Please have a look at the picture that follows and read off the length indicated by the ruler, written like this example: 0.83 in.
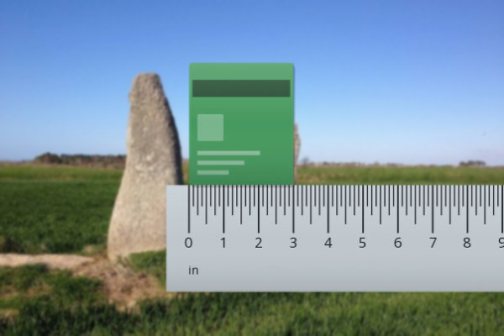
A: 3 in
